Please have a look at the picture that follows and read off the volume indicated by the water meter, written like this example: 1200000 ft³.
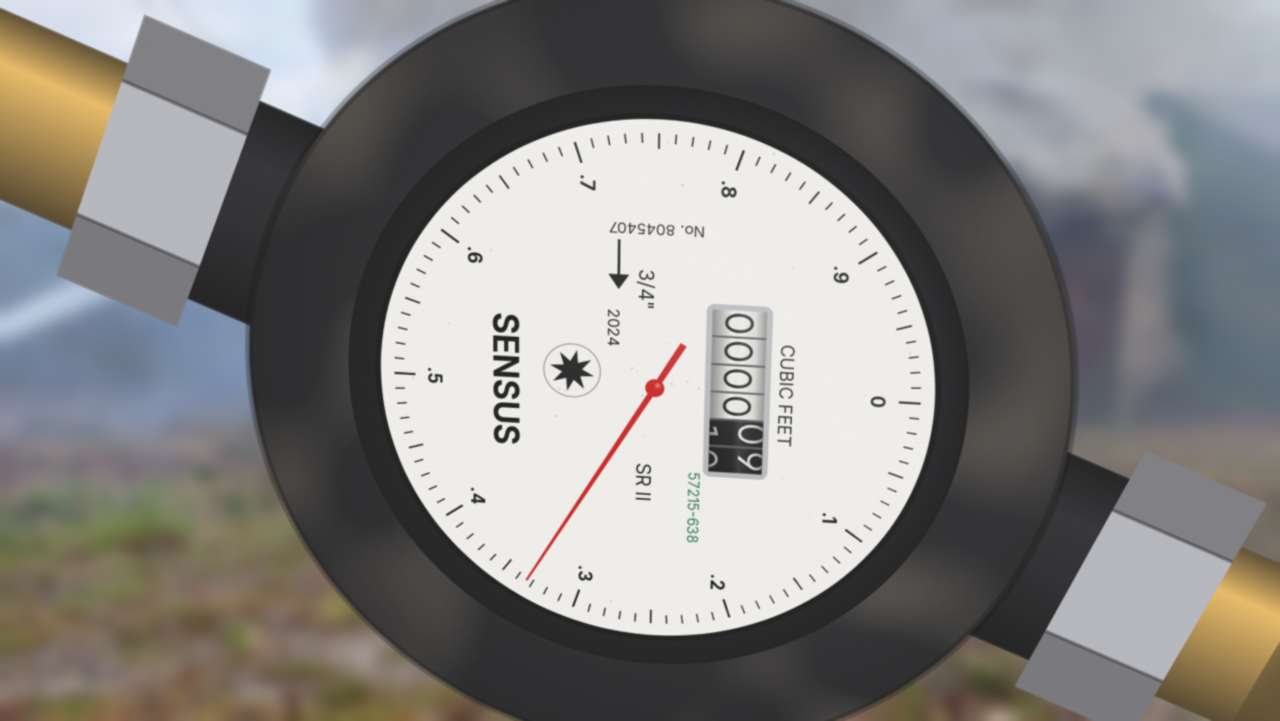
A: 9.33 ft³
